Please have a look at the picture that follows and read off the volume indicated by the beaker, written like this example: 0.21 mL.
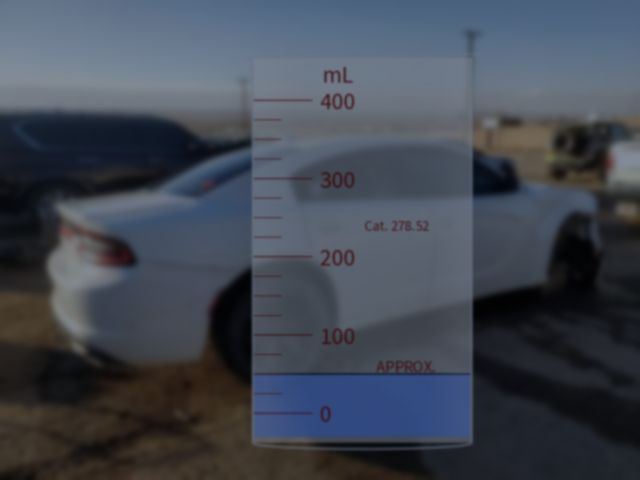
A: 50 mL
